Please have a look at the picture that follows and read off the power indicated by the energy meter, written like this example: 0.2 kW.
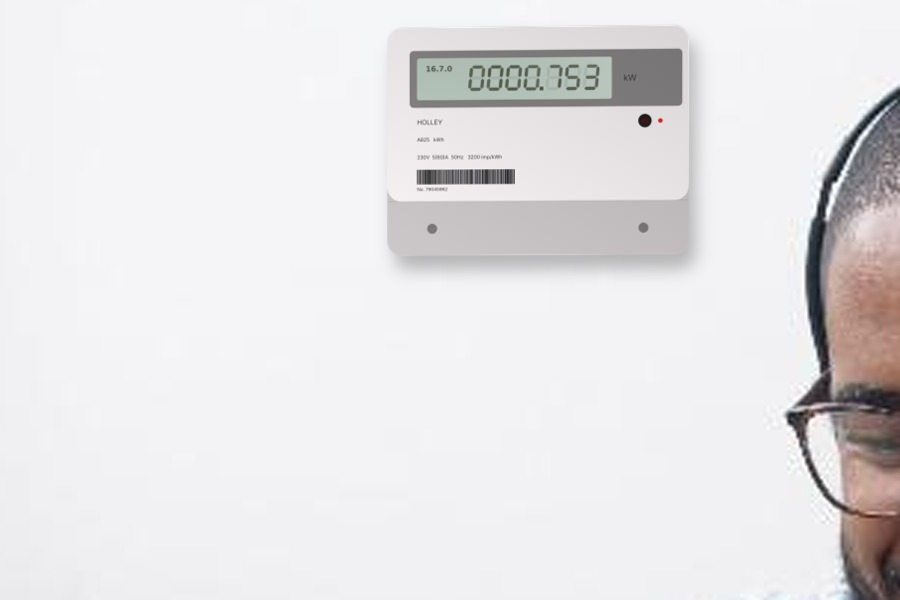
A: 0.753 kW
